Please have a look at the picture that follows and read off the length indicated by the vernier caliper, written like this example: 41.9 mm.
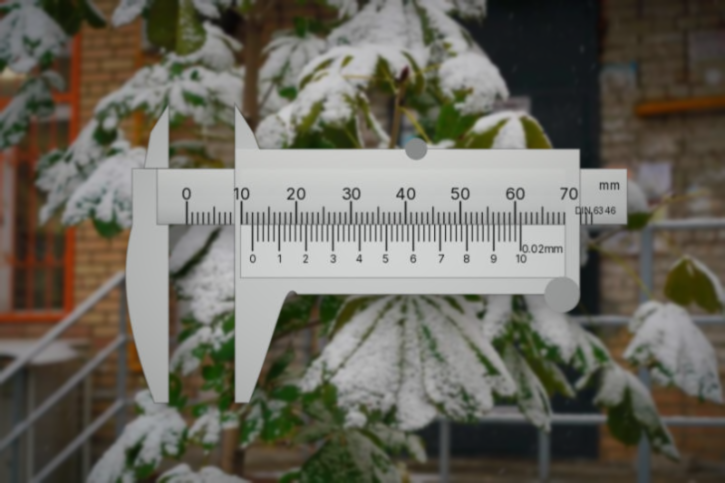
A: 12.0 mm
